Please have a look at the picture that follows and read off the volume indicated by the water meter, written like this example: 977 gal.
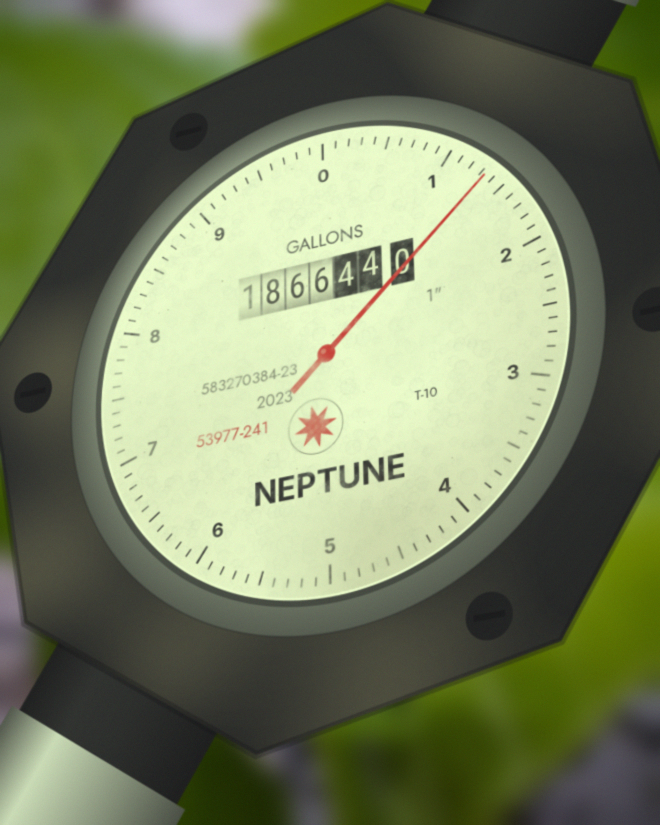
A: 1866441.3 gal
